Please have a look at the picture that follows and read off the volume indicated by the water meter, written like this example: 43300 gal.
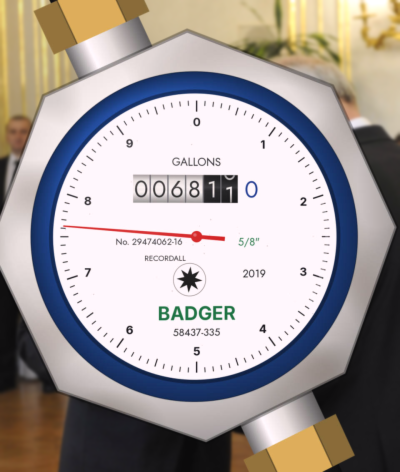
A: 68107.6 gal
